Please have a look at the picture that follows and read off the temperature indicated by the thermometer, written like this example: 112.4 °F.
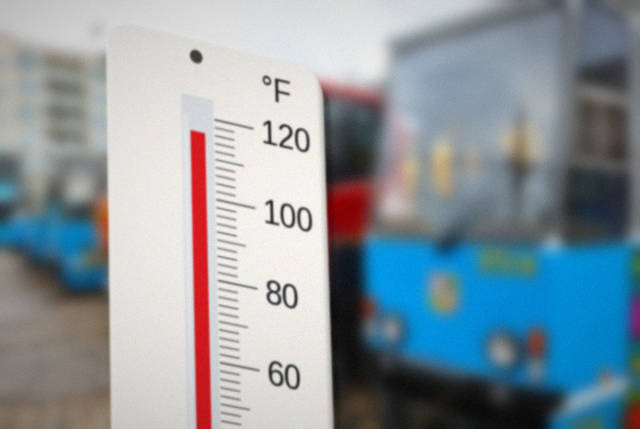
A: 116 °F
